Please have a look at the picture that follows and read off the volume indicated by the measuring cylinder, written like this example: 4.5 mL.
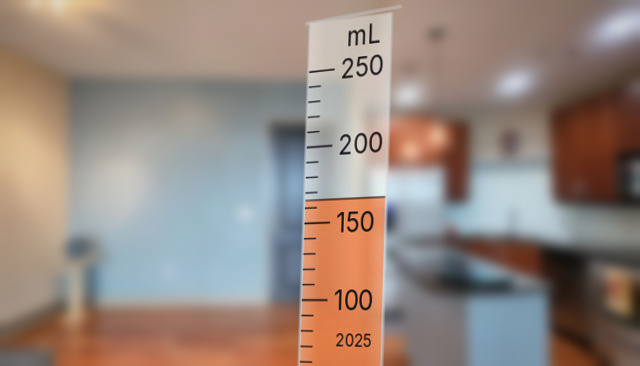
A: 165 mL
